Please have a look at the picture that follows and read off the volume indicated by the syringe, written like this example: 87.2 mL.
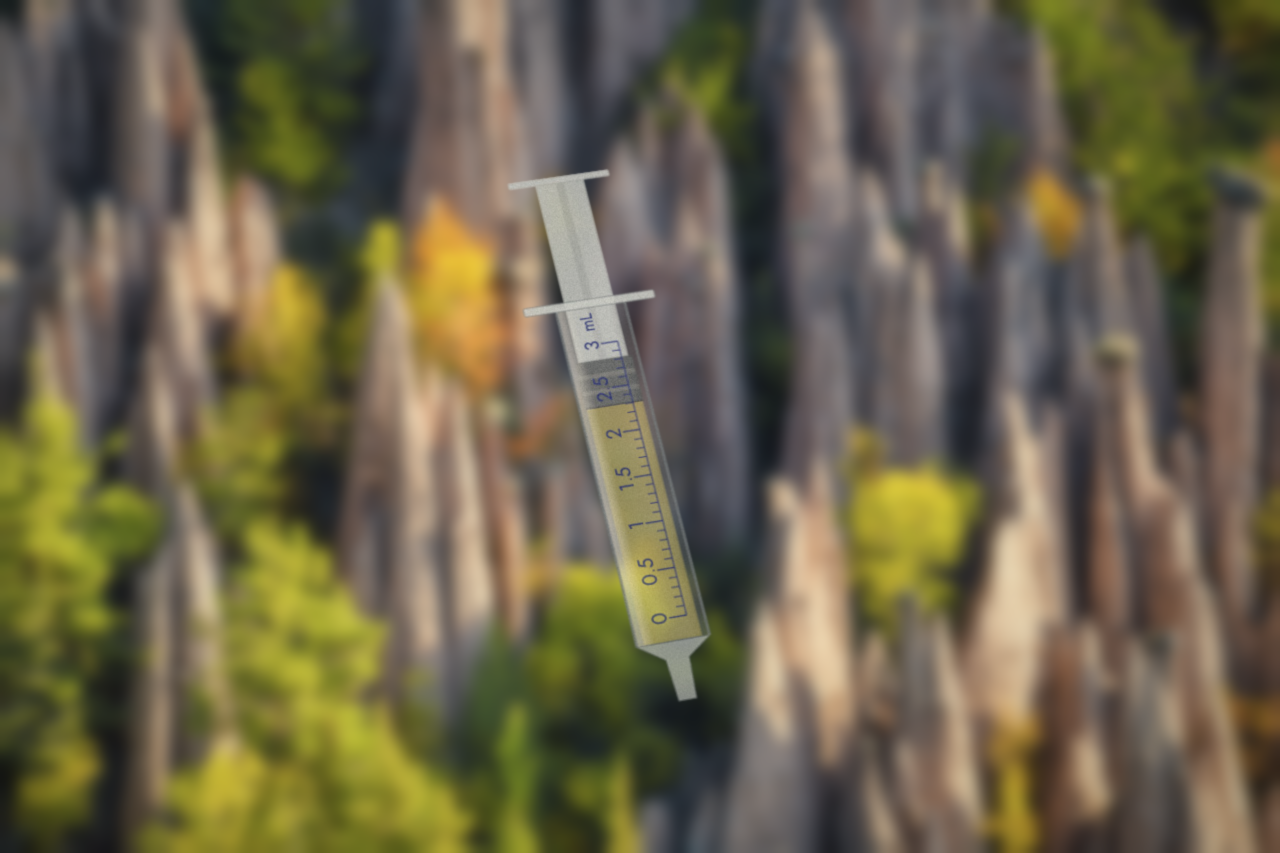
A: 2.3 mL
